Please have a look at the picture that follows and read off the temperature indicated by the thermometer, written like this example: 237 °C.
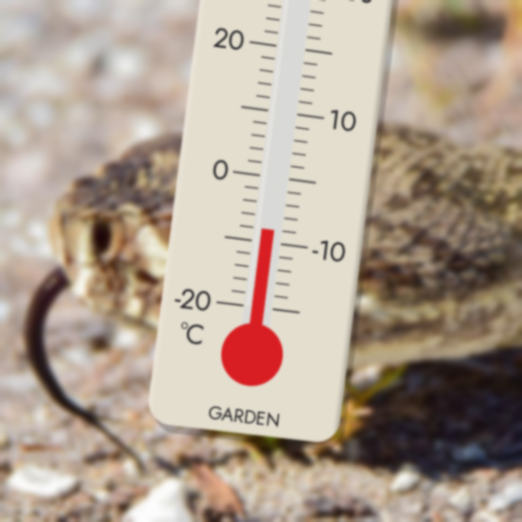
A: -8 °C
